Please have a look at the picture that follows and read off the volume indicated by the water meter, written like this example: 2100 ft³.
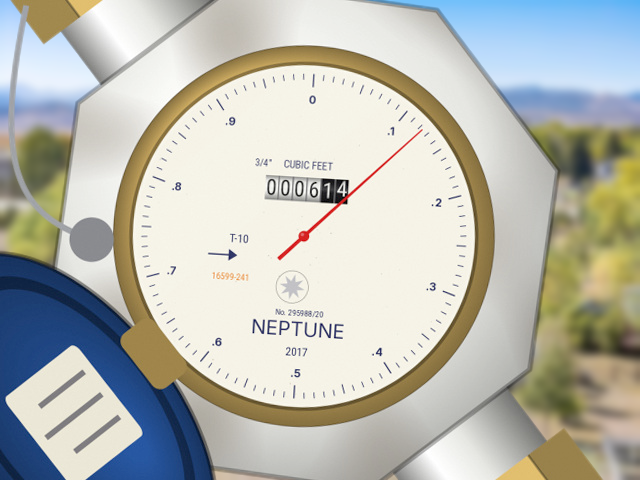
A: 614.12 ft³
